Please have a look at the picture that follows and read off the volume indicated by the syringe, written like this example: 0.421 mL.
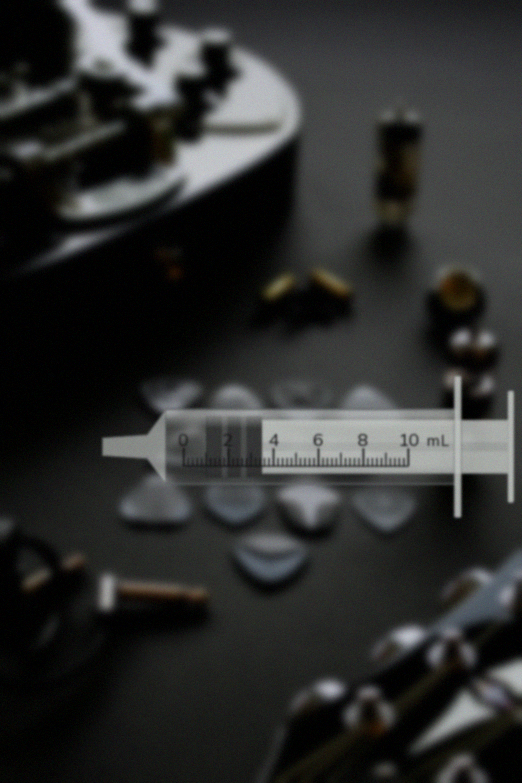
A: 1 mL
